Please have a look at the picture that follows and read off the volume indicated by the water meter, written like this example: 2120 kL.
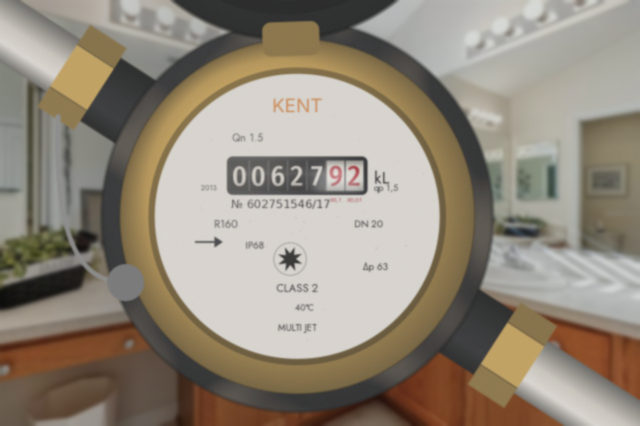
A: 627.92 kL
